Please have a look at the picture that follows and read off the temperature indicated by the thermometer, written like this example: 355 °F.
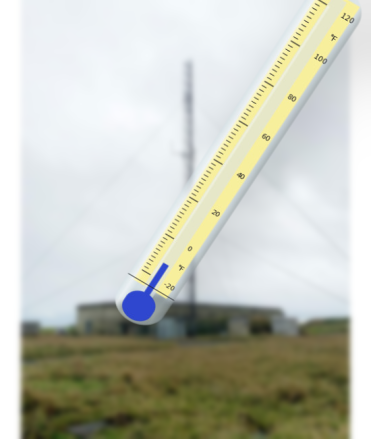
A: -12 °F
